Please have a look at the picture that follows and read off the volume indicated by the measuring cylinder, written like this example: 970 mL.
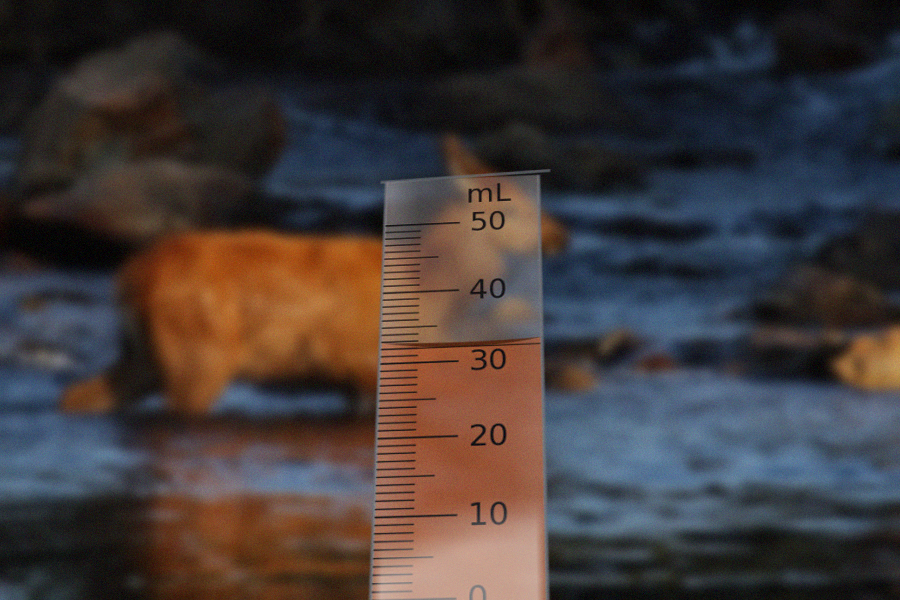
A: 32 mL
